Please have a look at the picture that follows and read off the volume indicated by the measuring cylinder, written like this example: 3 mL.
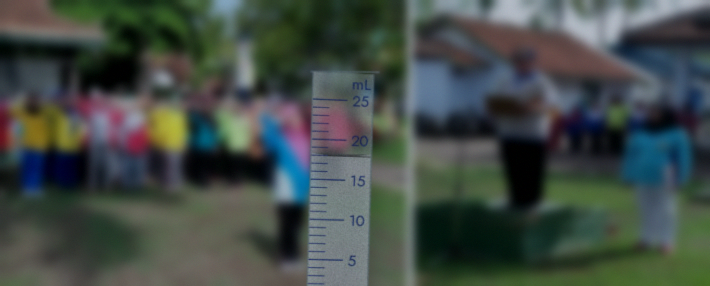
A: 18 mL
